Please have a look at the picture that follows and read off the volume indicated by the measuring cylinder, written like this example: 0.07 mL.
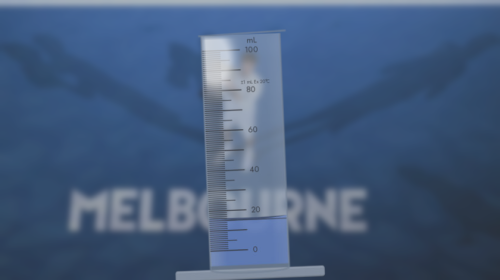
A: 15 mL
